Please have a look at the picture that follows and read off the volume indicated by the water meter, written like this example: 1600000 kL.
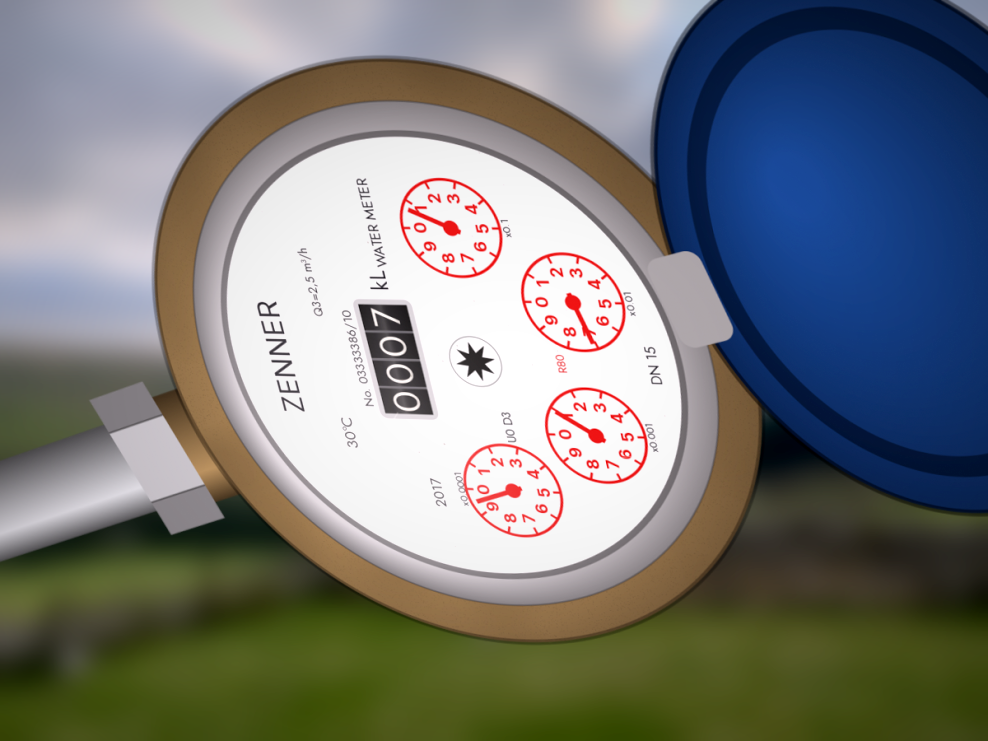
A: 7.0709 kL
